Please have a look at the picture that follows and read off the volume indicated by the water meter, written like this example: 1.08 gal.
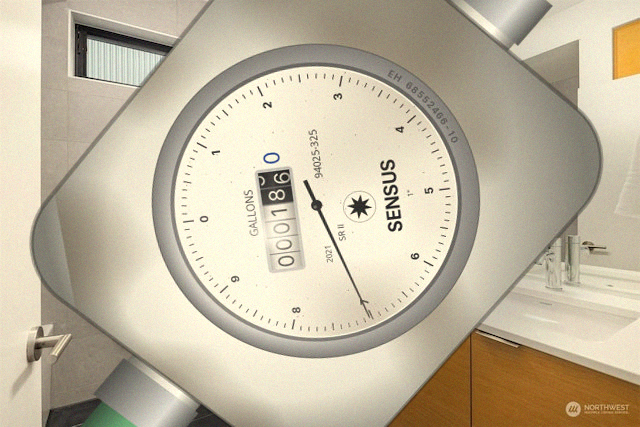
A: 1857.0 gal
